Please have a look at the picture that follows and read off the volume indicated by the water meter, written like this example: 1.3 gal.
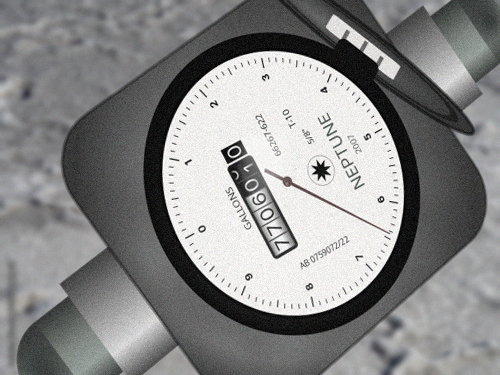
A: 7706006.4 gal
